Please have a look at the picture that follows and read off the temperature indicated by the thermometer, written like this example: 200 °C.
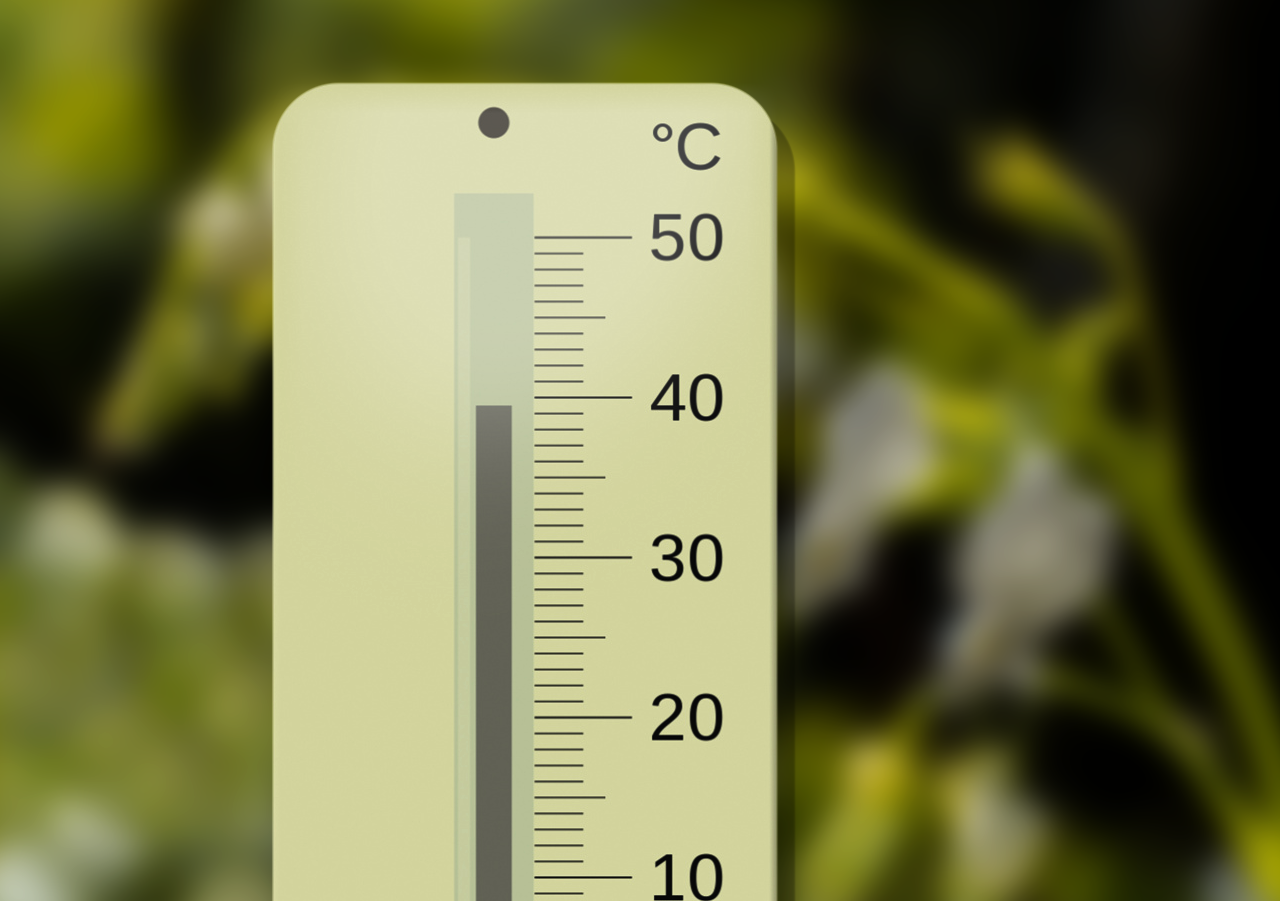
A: 39.5 °C
